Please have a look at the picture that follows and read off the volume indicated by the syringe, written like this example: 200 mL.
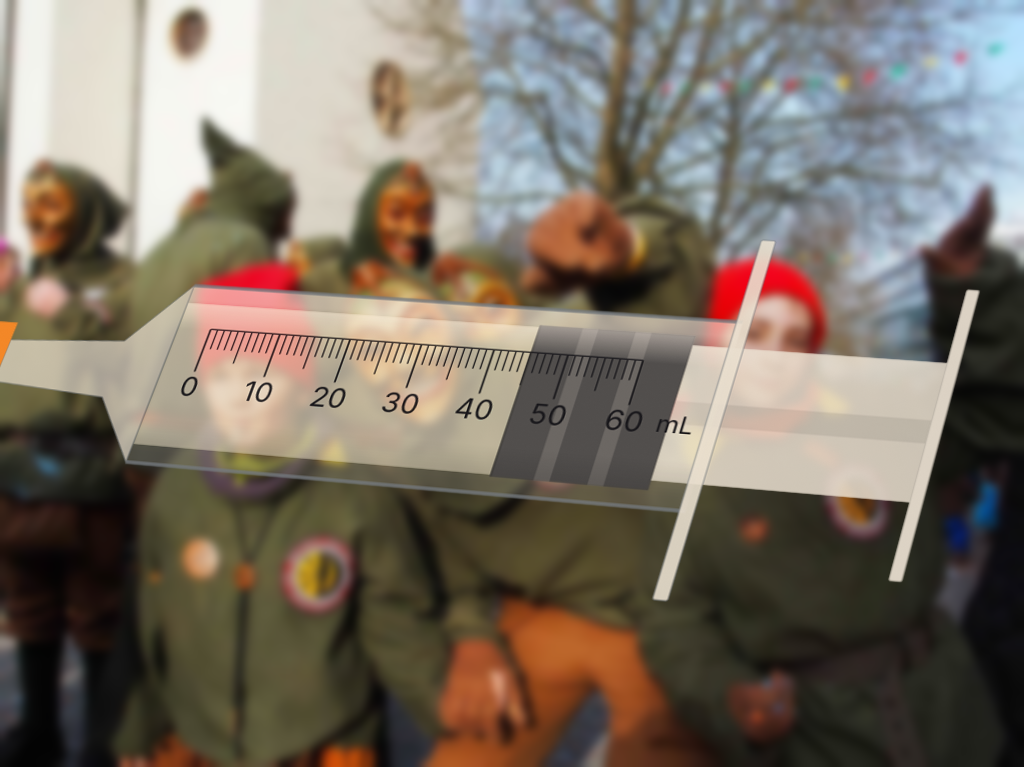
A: 45 mL
